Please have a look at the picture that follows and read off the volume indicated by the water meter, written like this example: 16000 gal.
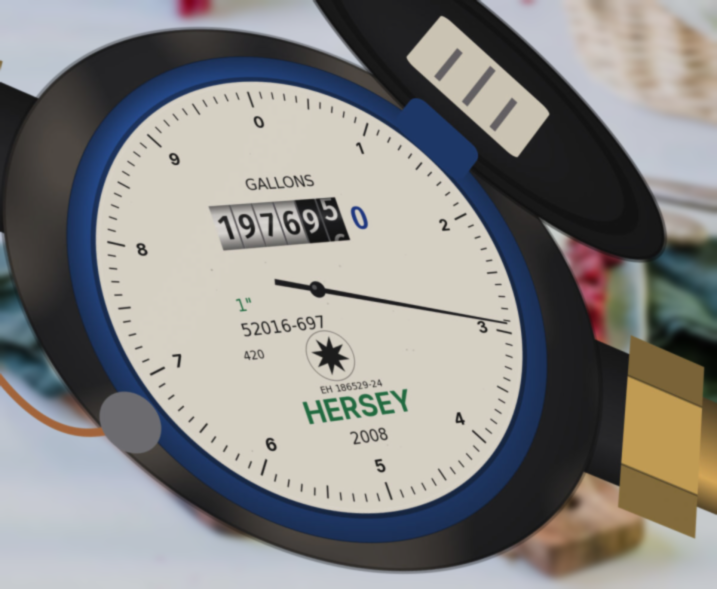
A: 1976952.9 gal
